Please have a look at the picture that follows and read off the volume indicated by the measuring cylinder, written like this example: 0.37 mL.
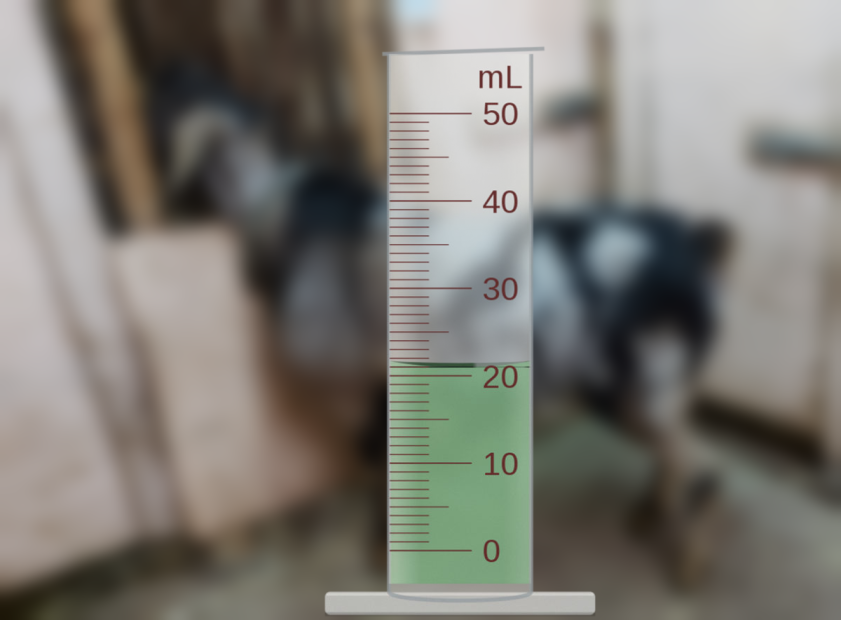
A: 21 mL
